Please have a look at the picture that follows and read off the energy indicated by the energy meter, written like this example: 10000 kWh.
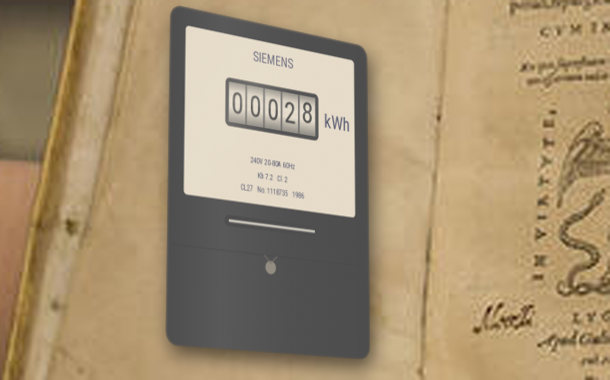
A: 28 kWh
